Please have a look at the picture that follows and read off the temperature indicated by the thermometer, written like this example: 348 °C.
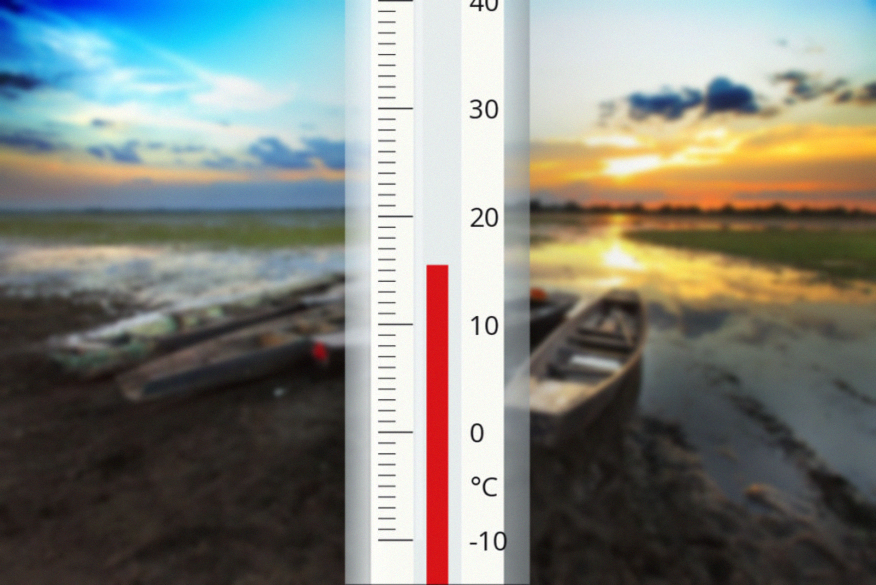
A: 15.5 °C
